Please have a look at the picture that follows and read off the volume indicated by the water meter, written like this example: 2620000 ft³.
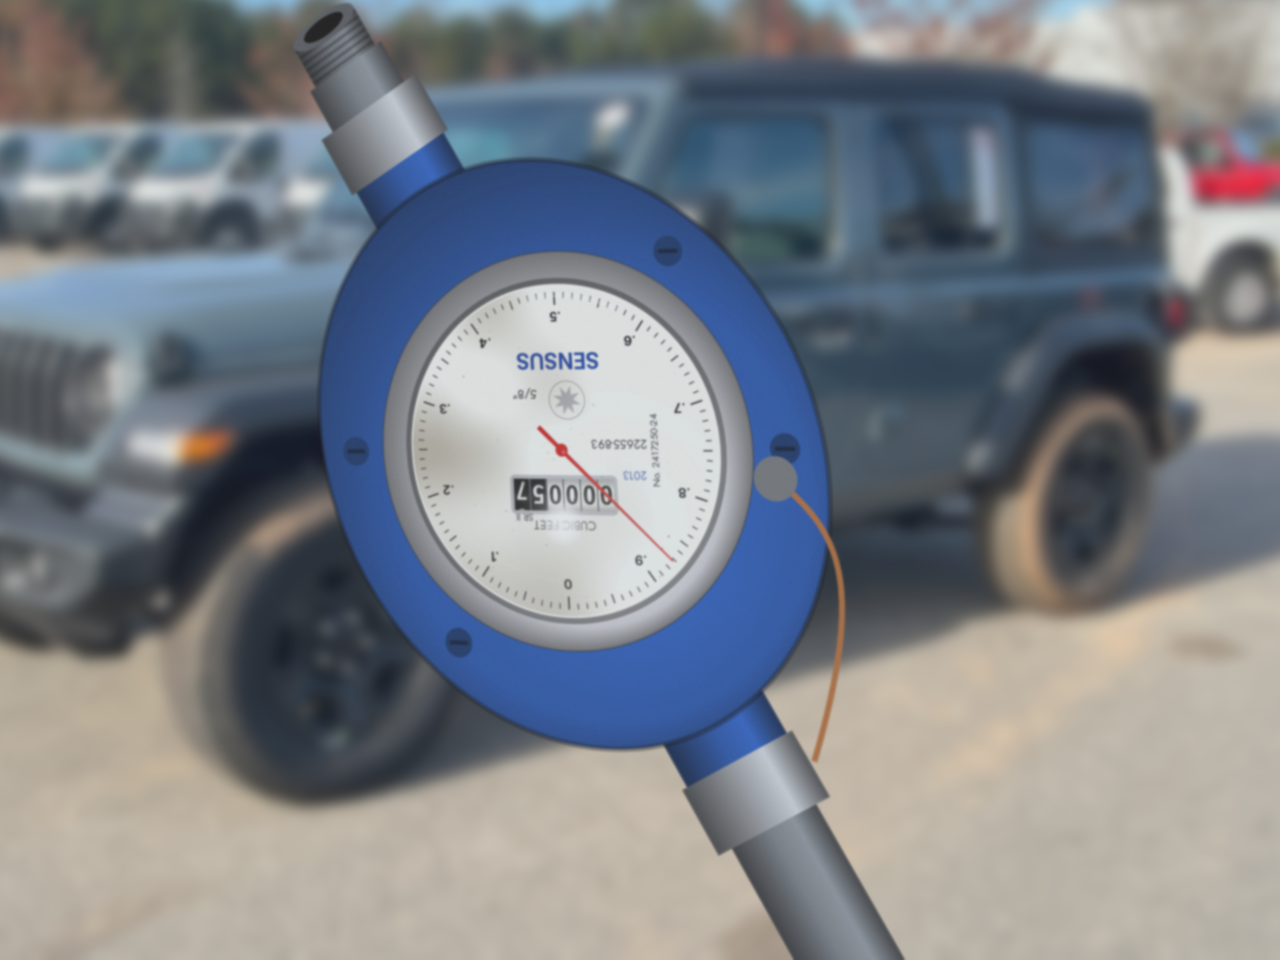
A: 56.87 ft³
